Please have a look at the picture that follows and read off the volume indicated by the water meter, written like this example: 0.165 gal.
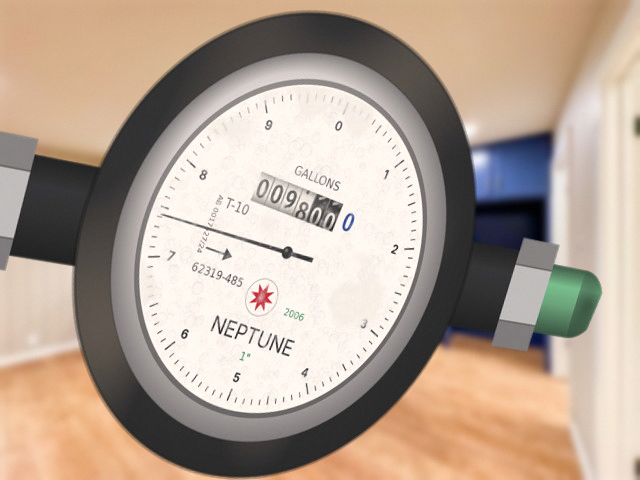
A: 97997.4 gal
